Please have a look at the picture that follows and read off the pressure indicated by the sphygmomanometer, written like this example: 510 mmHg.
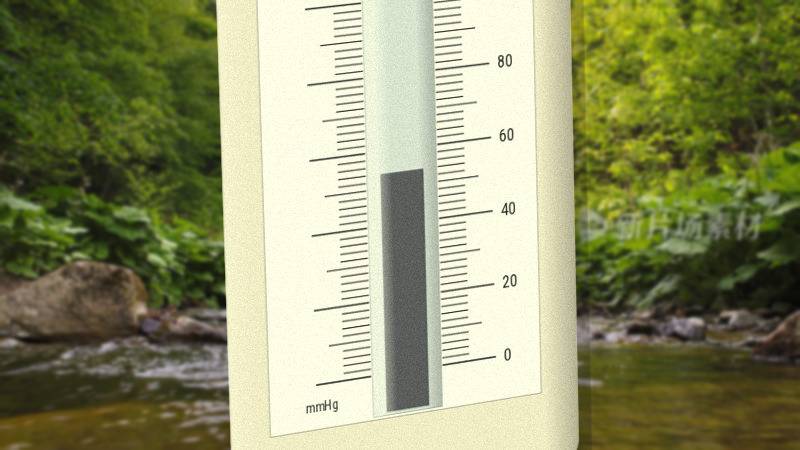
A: 54 mmHg
